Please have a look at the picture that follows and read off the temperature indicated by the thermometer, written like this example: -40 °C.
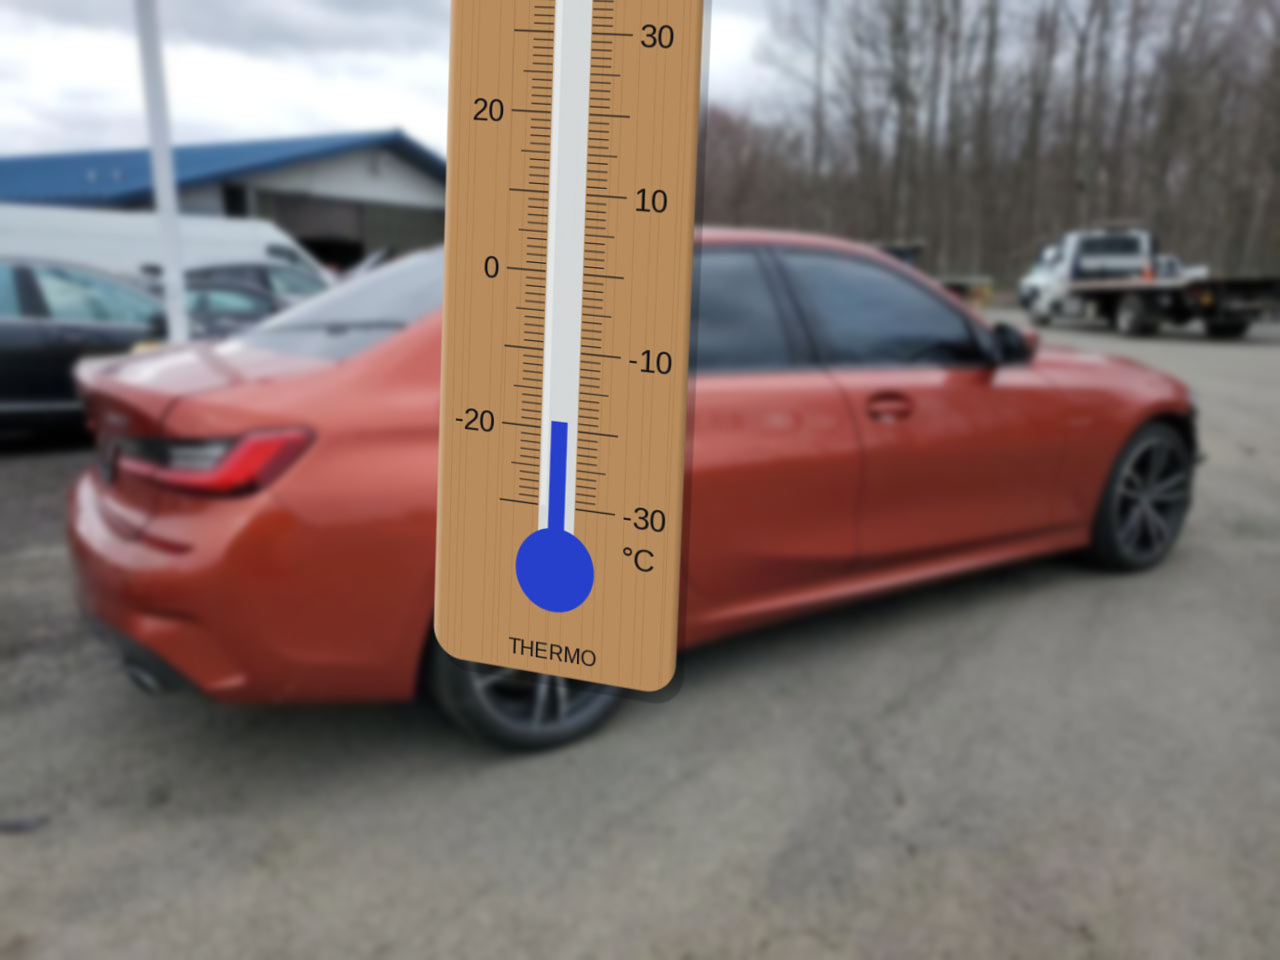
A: -19 °C
